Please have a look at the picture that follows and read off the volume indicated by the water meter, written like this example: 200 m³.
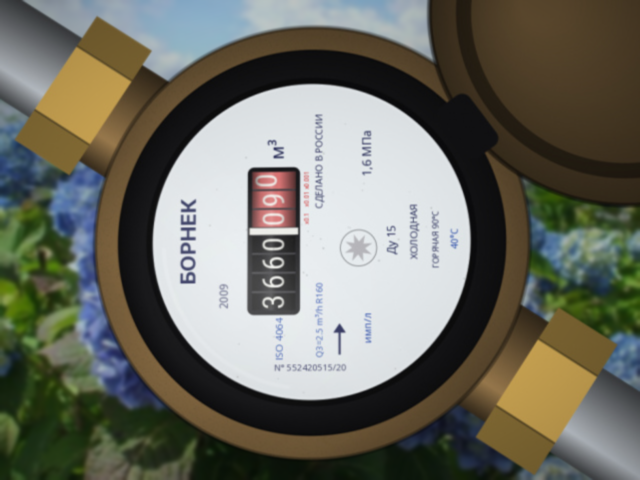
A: 3660.090 m³
